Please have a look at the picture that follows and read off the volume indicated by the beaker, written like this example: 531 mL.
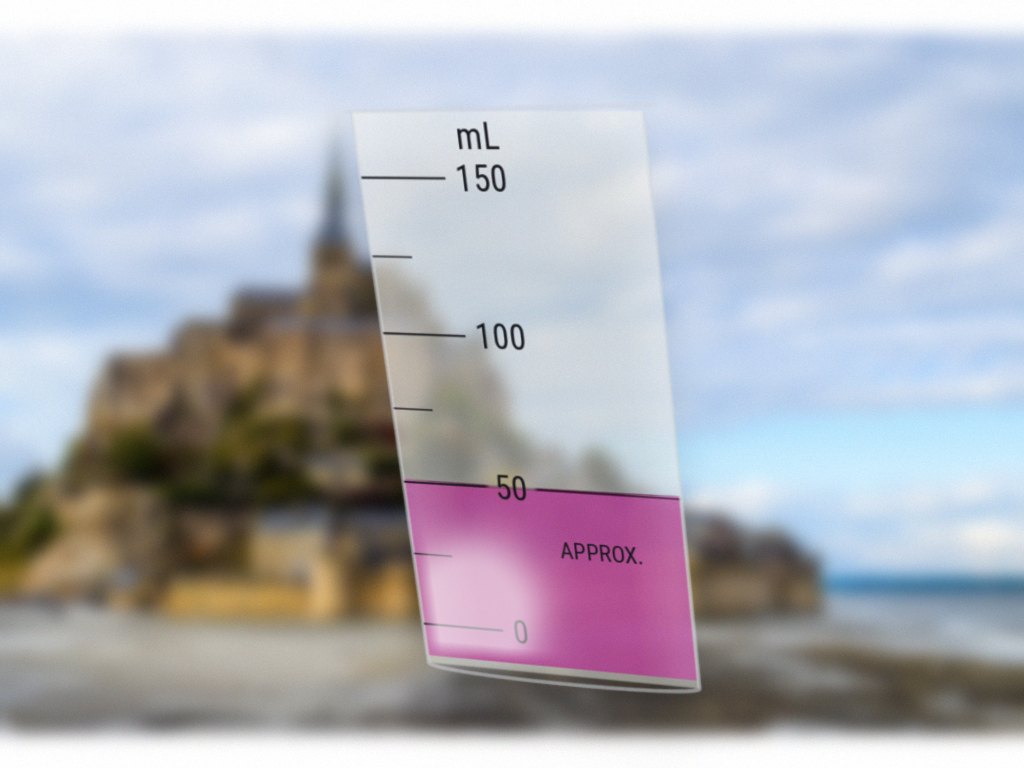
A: 50 mL
